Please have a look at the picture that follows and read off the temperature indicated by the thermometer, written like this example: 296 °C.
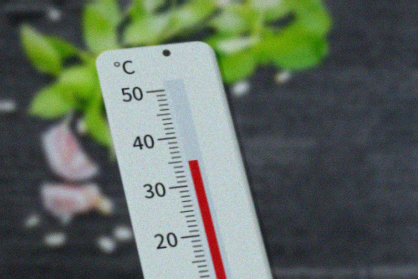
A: 35 °C
